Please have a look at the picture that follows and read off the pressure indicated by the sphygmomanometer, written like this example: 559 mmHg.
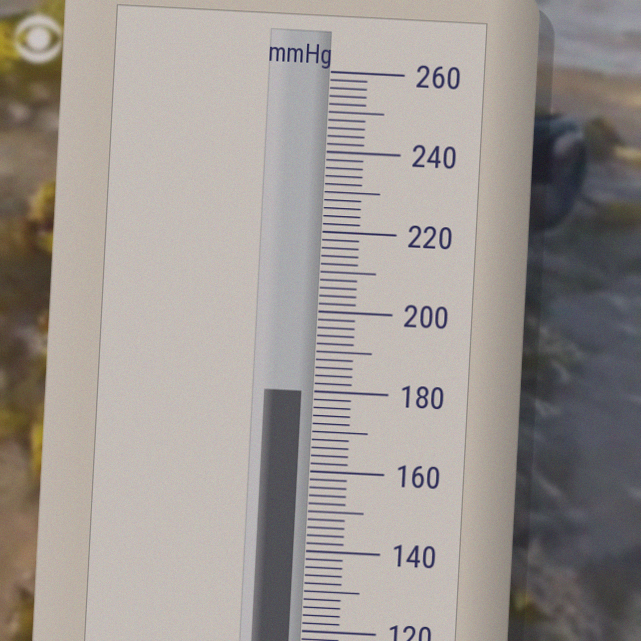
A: 180 mmHg
